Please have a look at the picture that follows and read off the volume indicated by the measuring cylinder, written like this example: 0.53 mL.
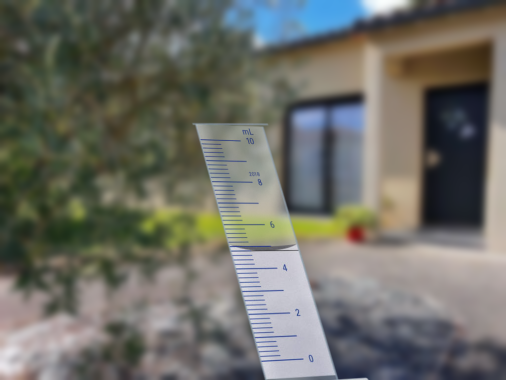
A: 4.8 mL
